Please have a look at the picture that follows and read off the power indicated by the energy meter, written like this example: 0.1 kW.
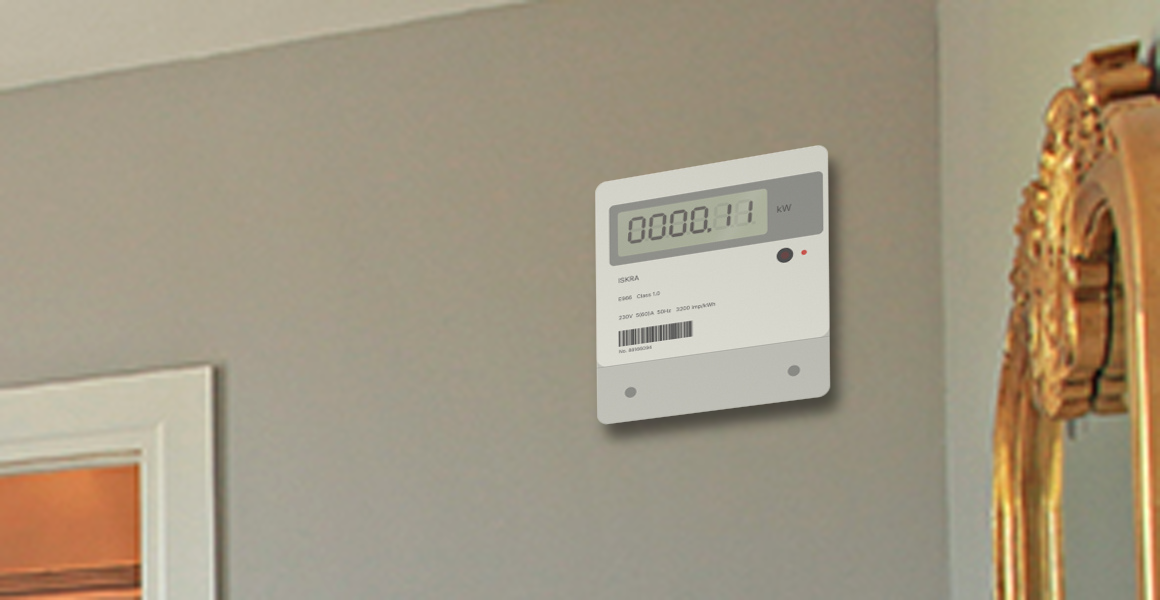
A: 0.11 kW
